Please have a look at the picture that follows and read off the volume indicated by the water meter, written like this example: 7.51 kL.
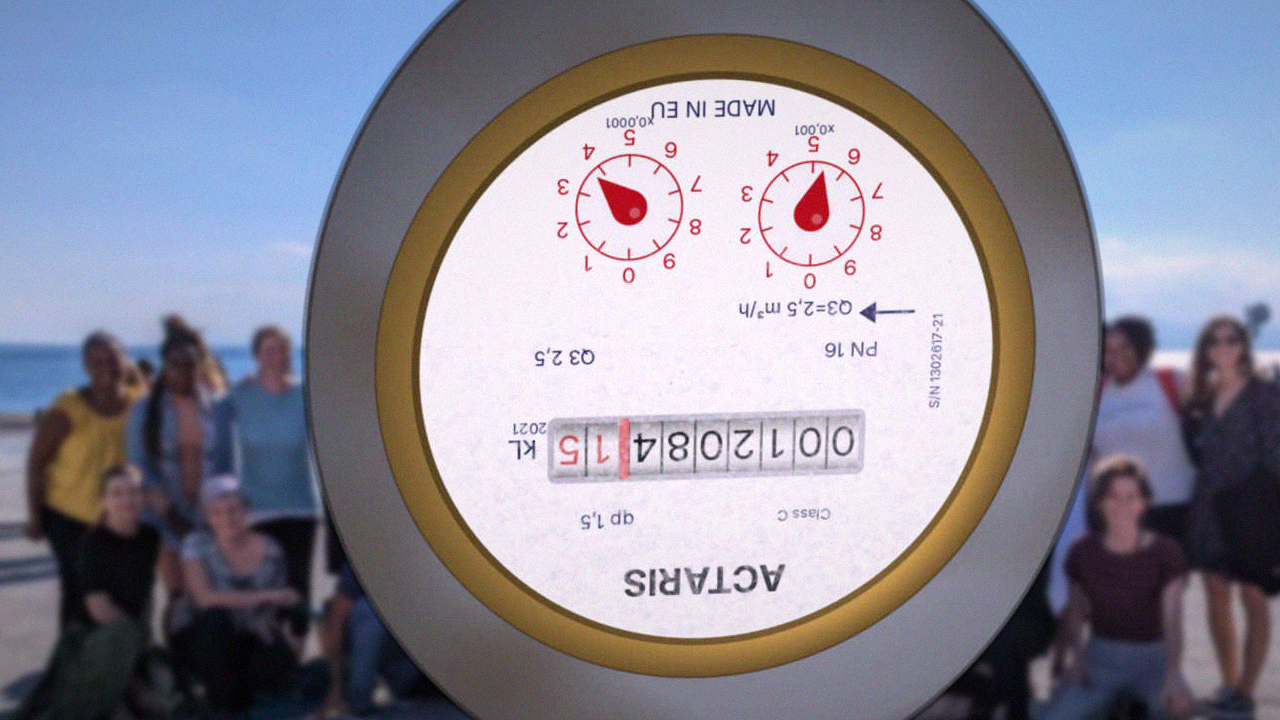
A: 12084.1553 kL
